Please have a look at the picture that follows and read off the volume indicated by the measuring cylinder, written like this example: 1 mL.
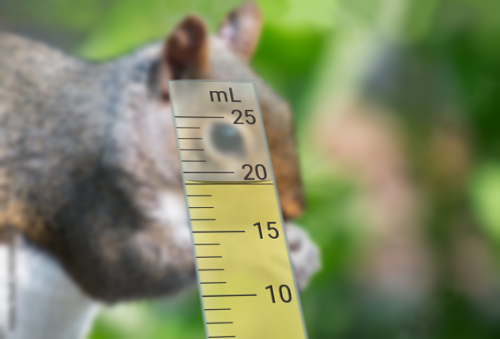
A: 19 mL
